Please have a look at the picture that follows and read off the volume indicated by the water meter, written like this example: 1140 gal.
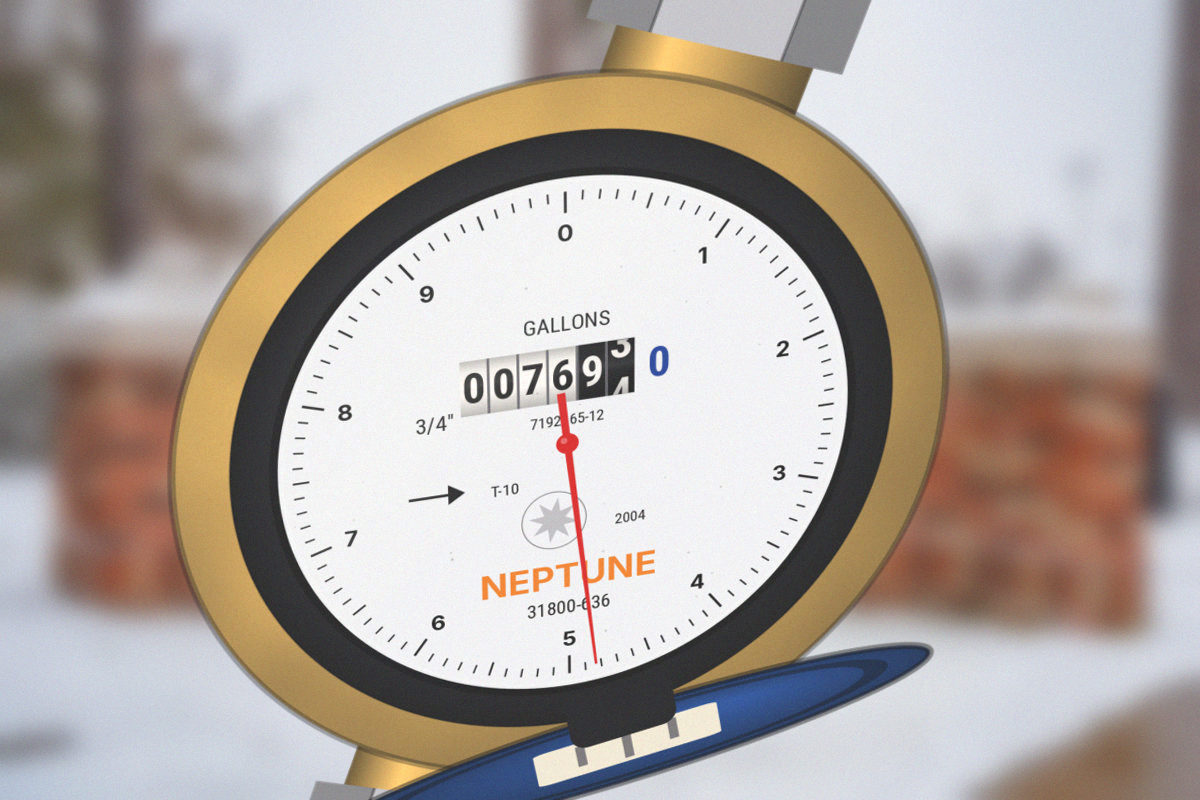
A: 76934.8 gal
